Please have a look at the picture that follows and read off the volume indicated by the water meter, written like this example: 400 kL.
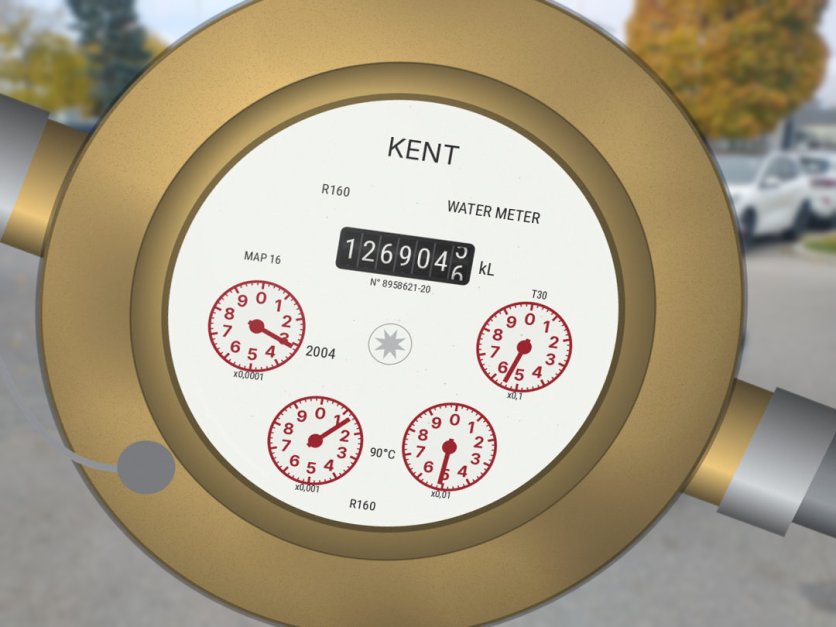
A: 1269045.5513 kL
